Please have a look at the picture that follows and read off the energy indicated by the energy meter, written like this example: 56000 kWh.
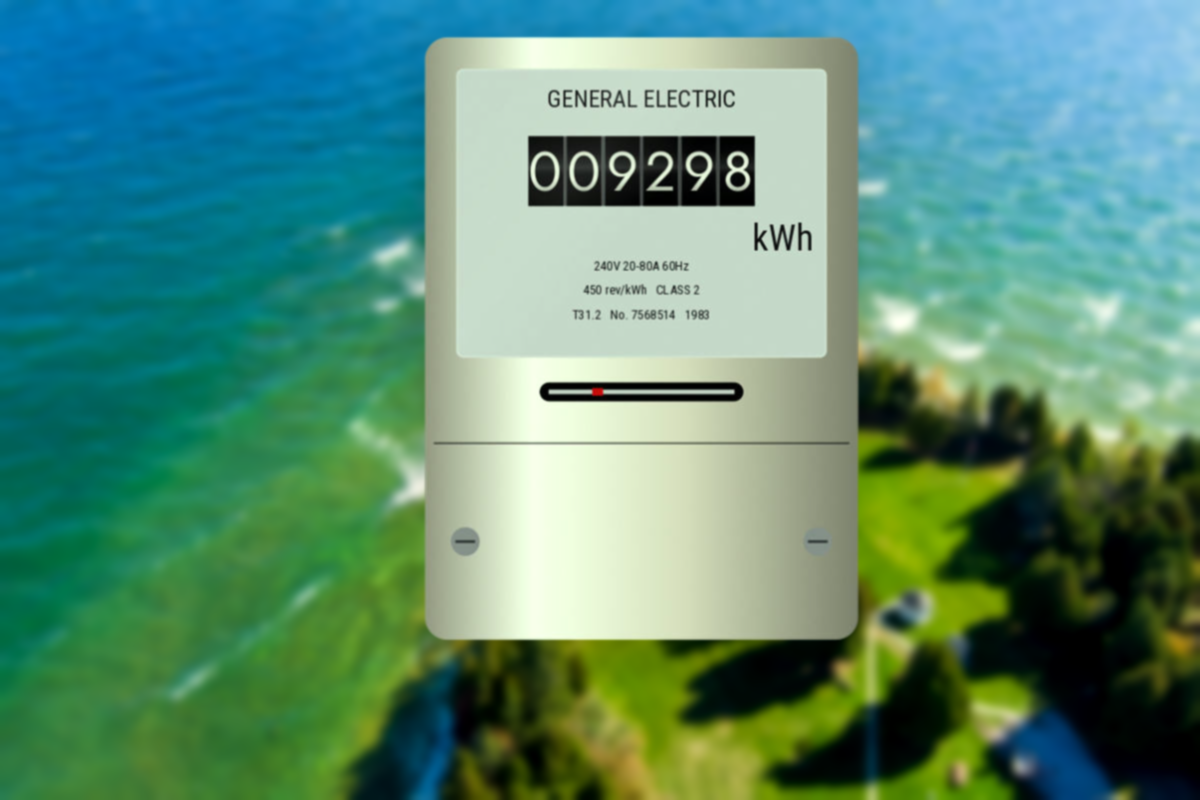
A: 9298 kWh
